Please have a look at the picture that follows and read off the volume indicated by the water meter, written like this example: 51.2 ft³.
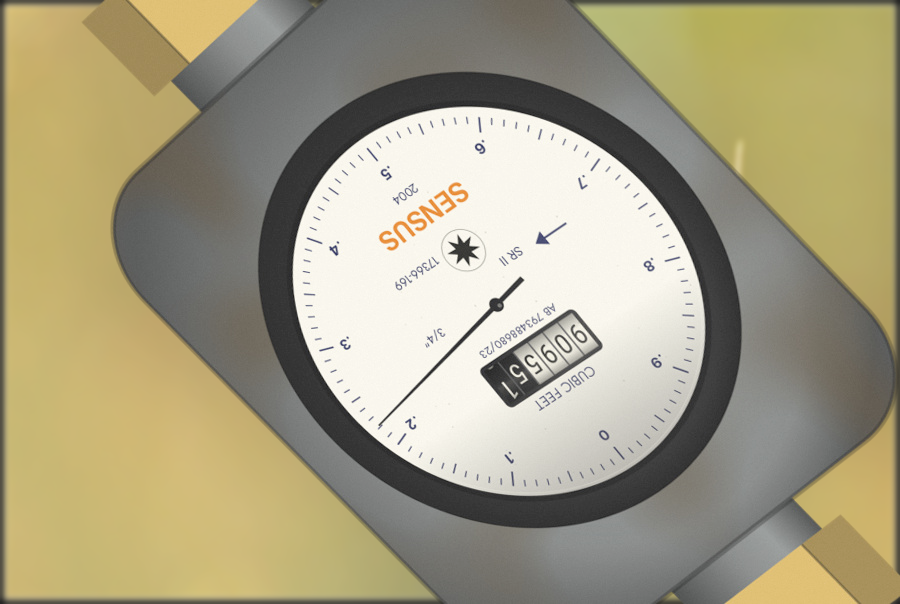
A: 909551.22 ft³
